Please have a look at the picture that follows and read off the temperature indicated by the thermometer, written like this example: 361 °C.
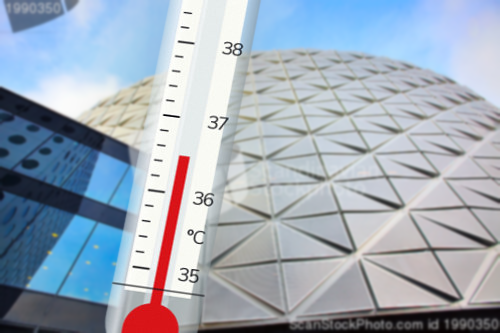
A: 36.5 °C
